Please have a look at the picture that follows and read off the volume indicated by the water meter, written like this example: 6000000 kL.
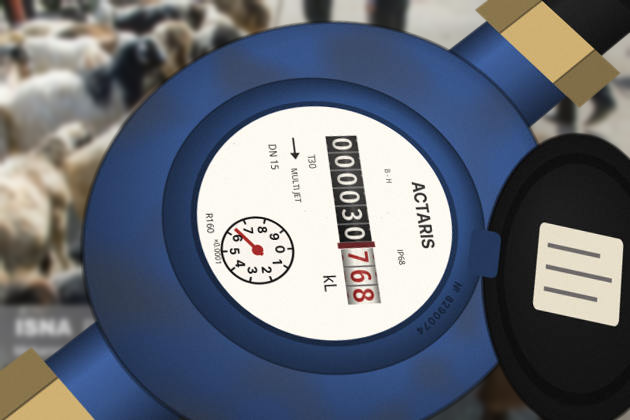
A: 30.7686 kL
